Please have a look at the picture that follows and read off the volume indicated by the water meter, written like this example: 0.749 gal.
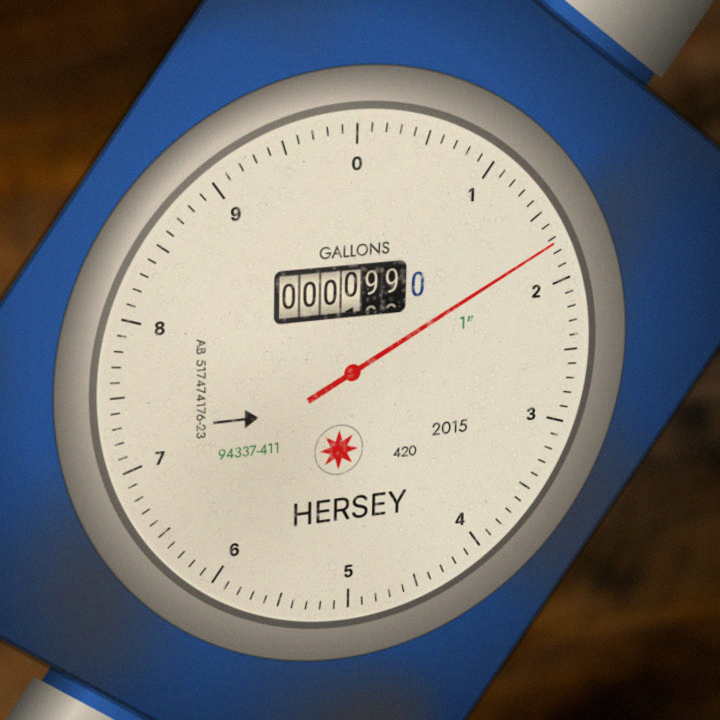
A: 991.7 gal
